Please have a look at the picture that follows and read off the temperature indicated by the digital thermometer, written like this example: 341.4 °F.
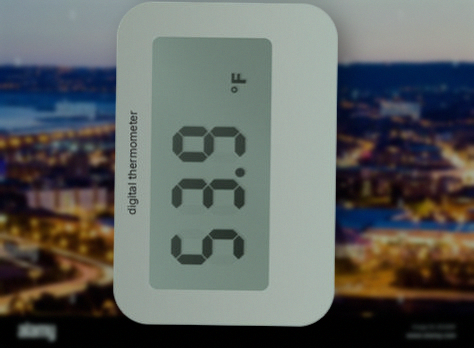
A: 53.9 °F
